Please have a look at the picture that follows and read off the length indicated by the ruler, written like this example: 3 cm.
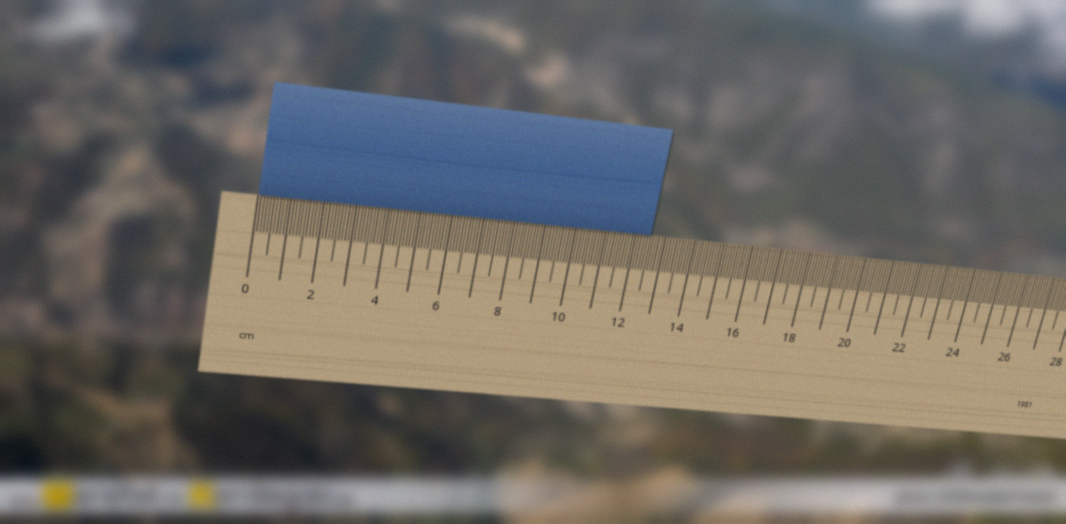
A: 12.5 cm
